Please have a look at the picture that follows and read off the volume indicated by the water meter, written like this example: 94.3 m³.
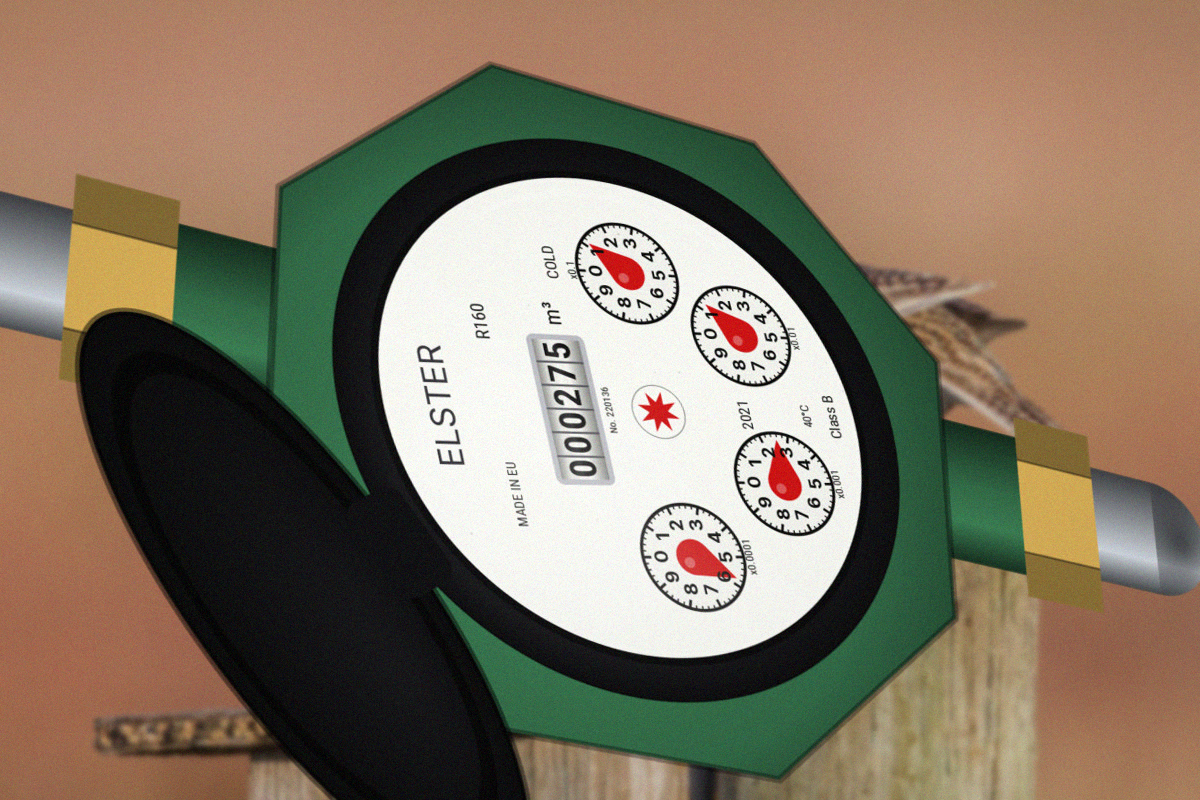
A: 275.1125 m³
